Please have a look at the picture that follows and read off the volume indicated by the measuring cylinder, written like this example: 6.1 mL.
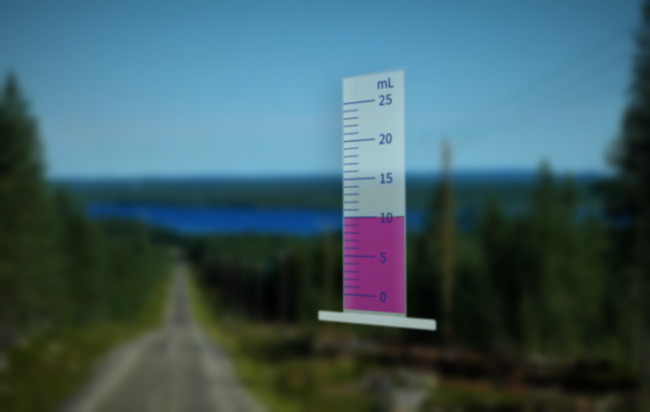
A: 10 mL
